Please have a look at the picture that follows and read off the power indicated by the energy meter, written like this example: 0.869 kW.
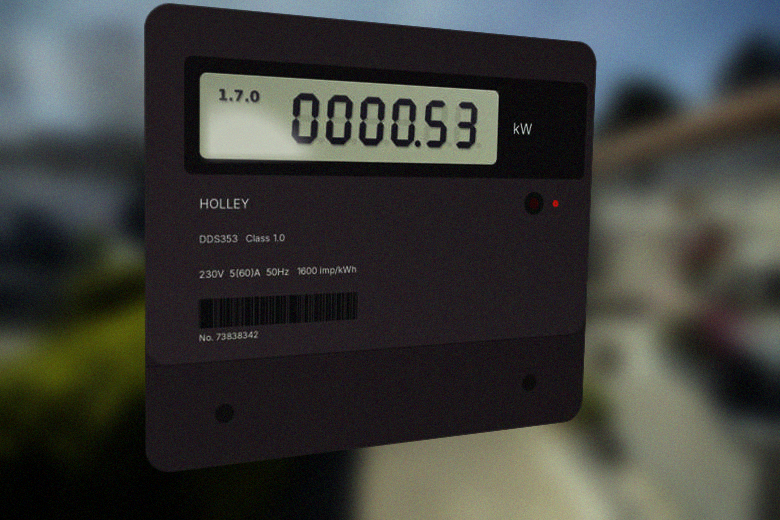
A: 0.53 kW
